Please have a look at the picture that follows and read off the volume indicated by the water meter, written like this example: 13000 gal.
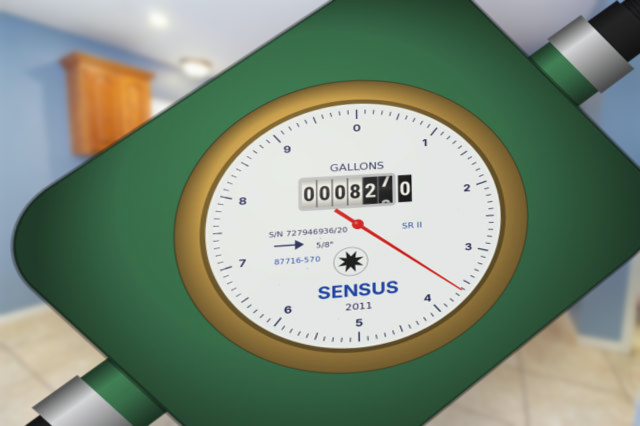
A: 8273.6 gal
